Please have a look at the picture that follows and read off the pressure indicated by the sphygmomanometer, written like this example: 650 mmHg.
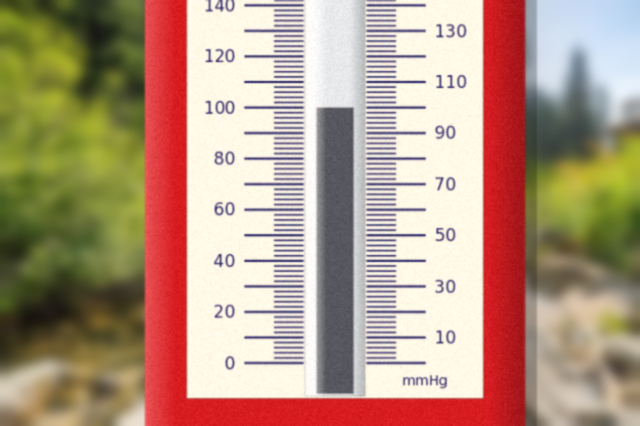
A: 100 mmHg
